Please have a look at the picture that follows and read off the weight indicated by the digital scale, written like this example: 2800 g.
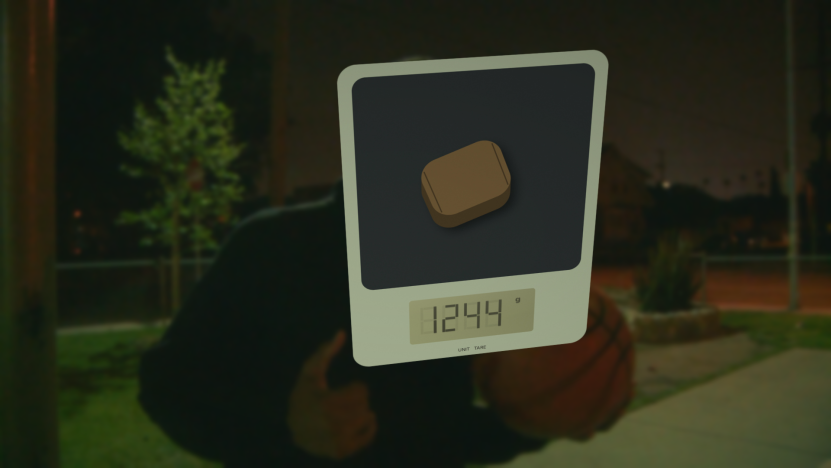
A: 1244 g
